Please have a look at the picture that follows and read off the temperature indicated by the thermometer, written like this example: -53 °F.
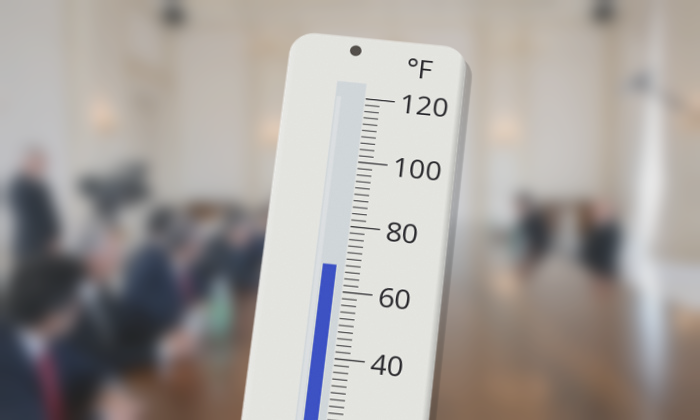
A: 68 °F
